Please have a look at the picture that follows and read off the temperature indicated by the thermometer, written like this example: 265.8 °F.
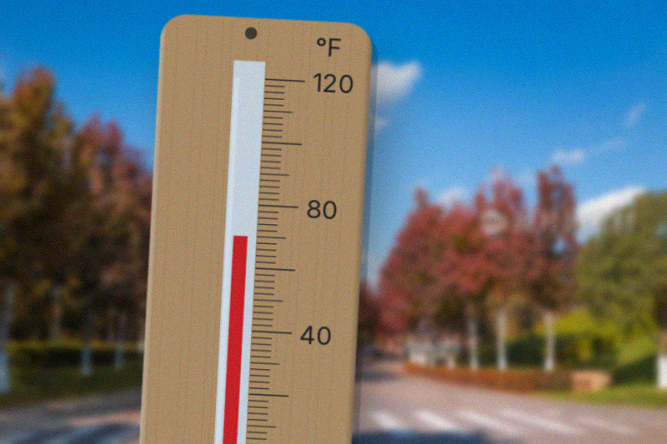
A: 70 °F
